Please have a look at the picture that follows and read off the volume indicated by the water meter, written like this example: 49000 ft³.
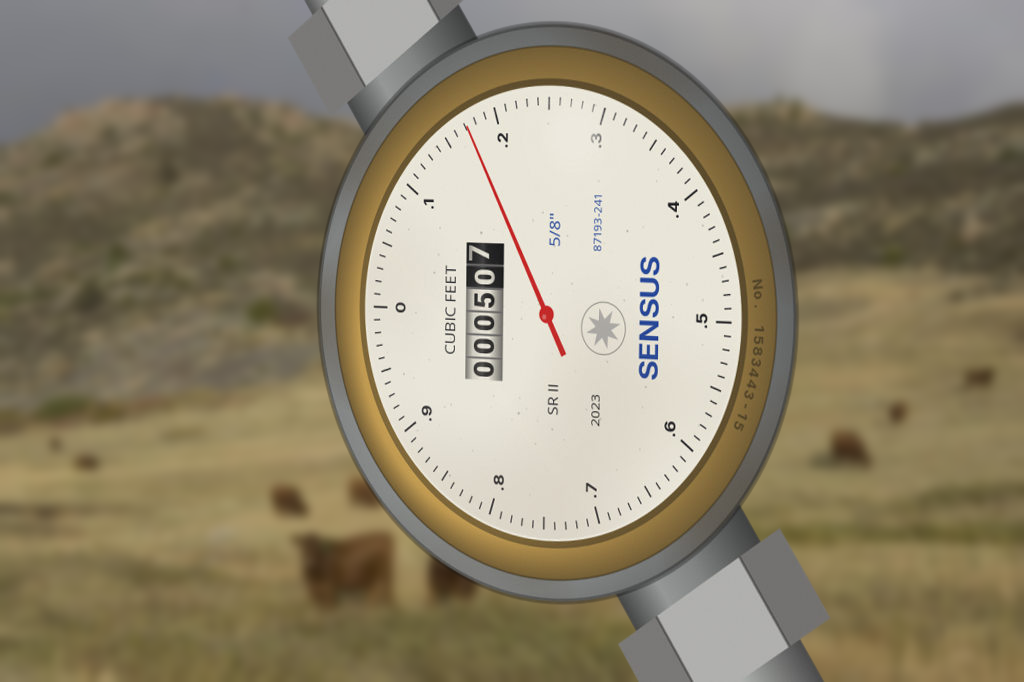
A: 507.17 ft³
